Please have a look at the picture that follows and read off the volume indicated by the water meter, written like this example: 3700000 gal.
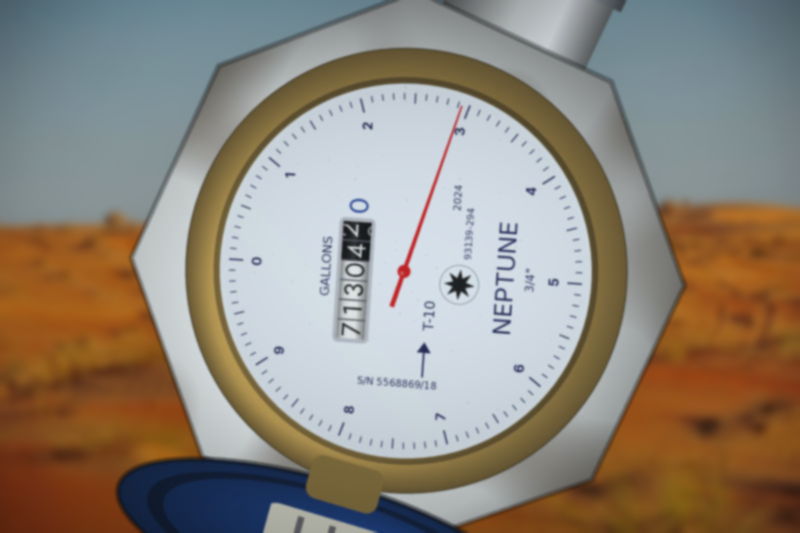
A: 7130422.9 gal
